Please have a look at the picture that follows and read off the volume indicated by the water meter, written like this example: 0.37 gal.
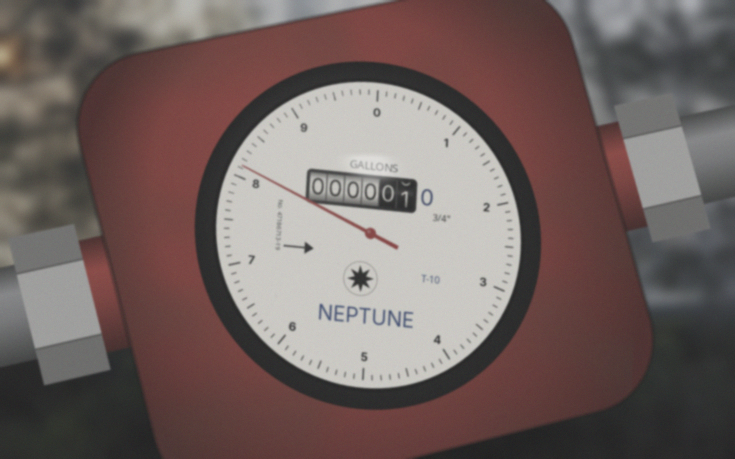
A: 8.1 gal
